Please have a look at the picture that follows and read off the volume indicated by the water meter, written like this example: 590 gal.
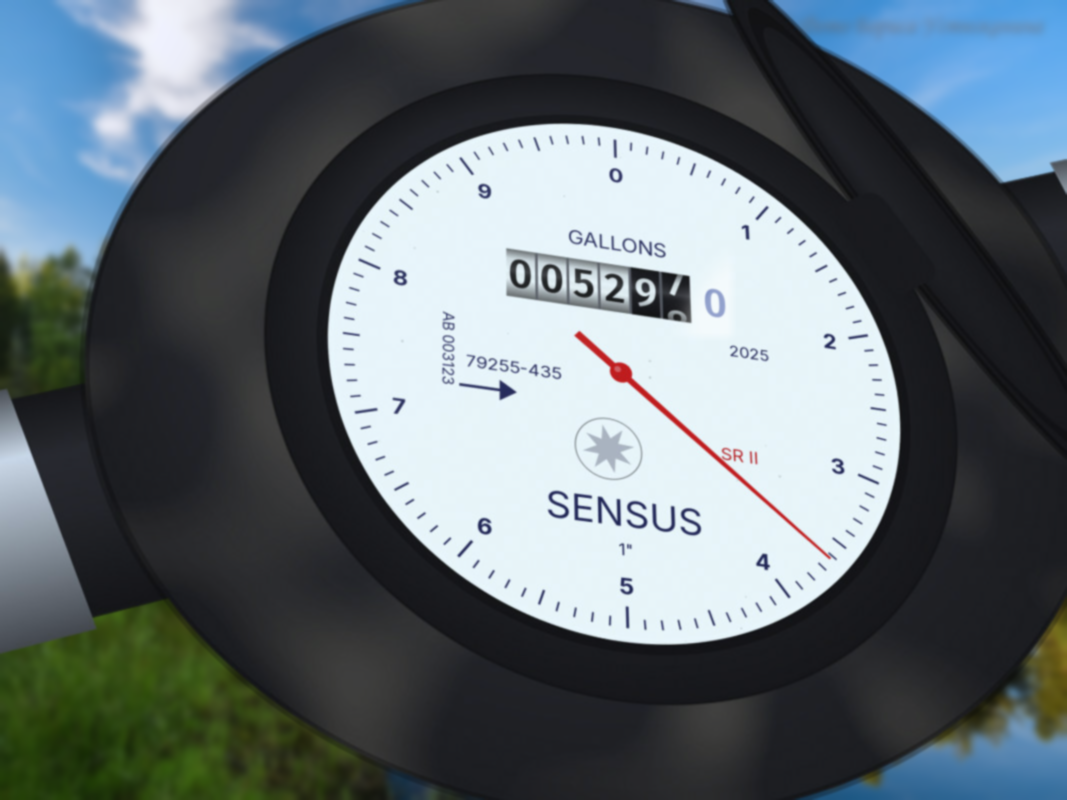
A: 52973.6 gal
